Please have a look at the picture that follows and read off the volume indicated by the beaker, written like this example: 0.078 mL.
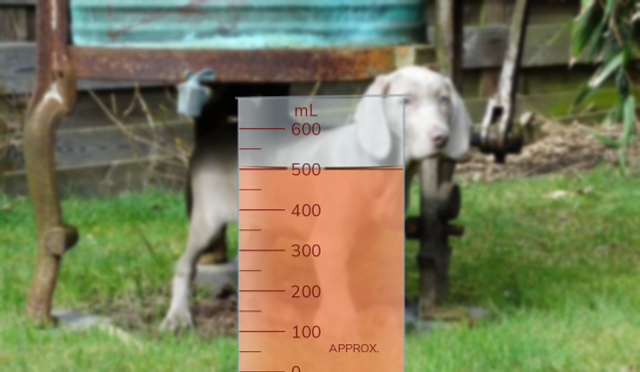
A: 500 mL
